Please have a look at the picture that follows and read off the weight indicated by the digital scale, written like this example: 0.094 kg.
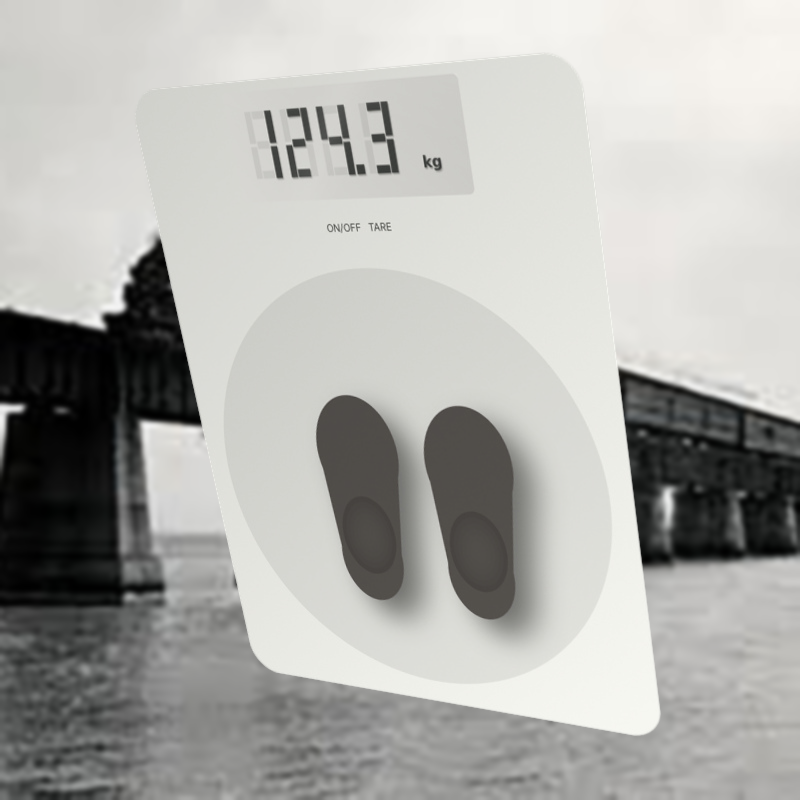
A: 124.3 kg
